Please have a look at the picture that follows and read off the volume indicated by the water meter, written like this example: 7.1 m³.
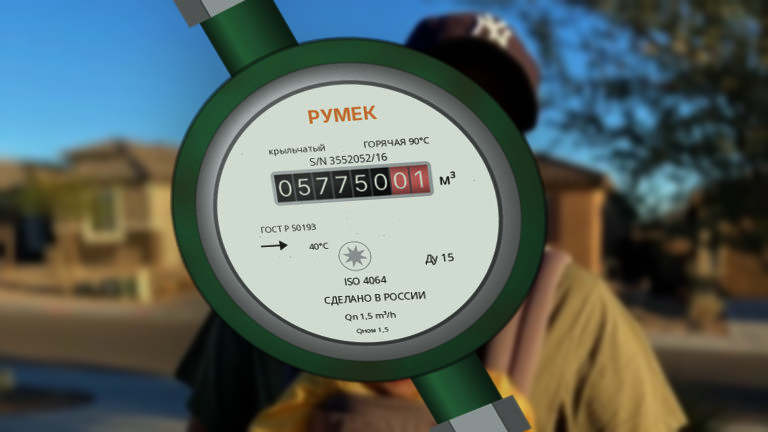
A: 57750.01 m³
